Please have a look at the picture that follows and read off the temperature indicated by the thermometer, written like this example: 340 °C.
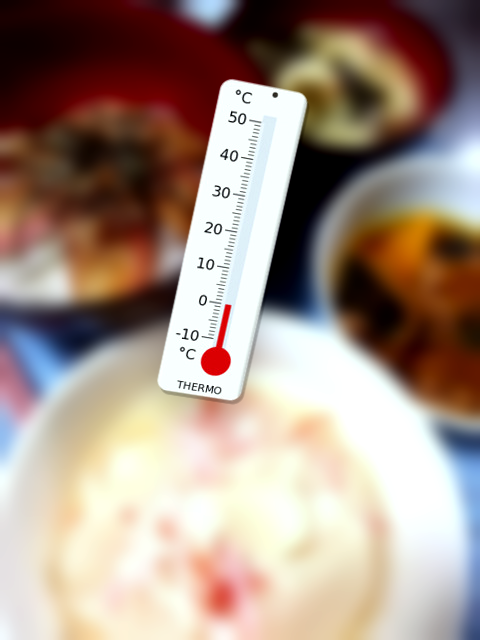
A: 0 °C
